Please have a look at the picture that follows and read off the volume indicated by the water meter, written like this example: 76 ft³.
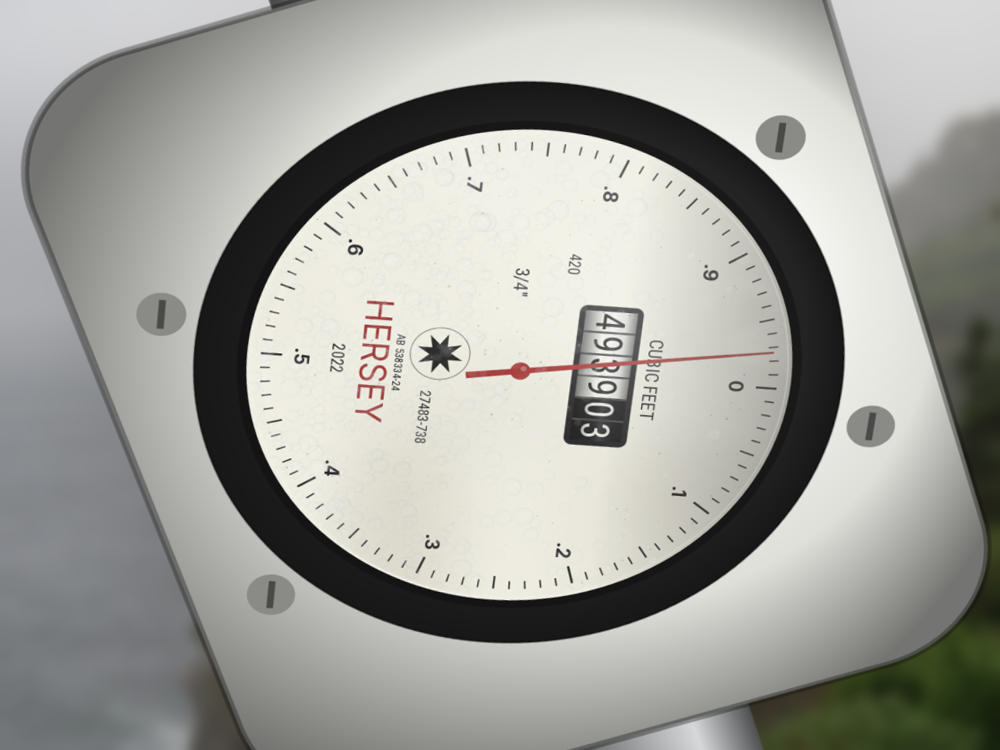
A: 493902.97 ft³
